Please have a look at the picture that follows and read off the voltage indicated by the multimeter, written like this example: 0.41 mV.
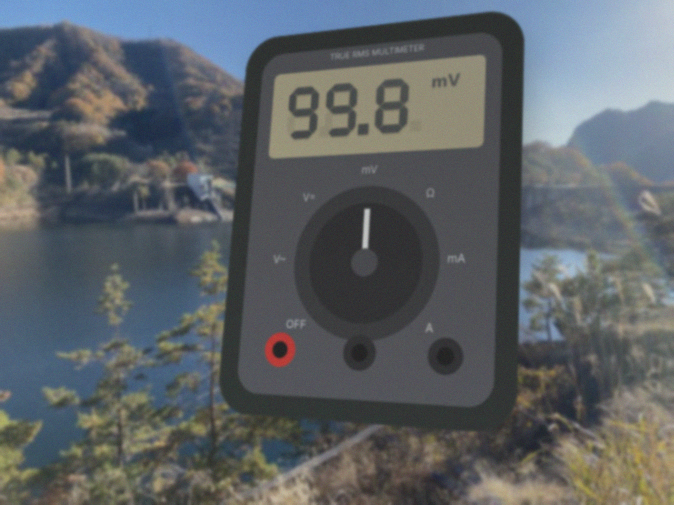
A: 99.8 mV
